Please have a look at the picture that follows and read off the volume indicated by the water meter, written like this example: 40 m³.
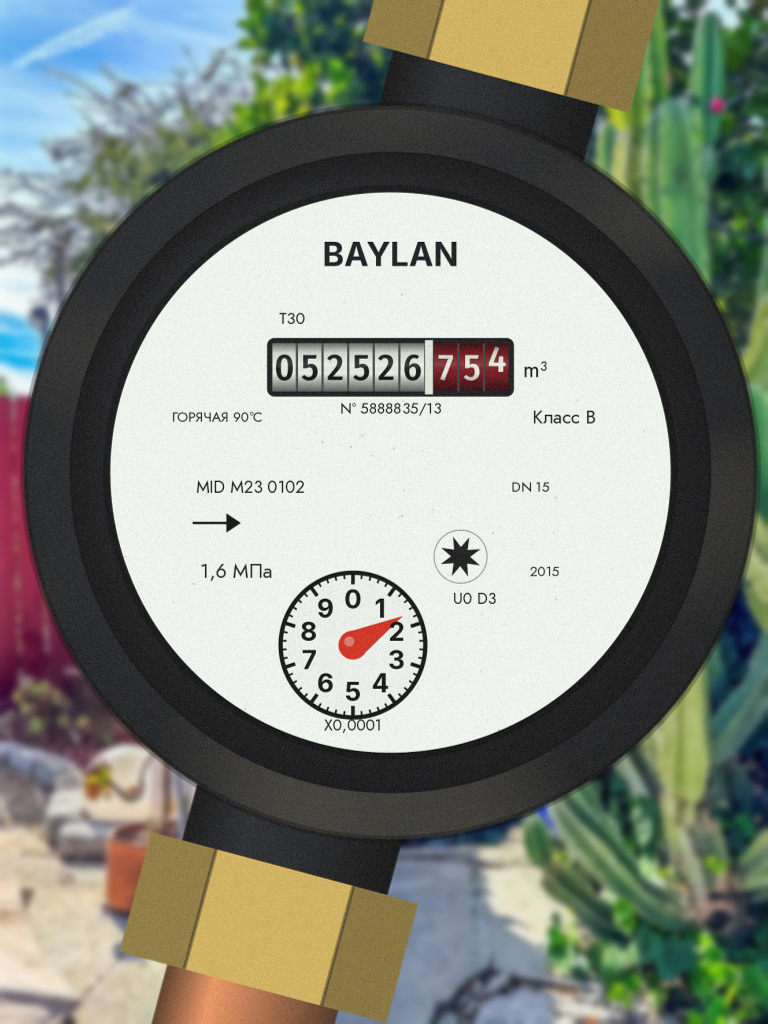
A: 52526.7541 m³
